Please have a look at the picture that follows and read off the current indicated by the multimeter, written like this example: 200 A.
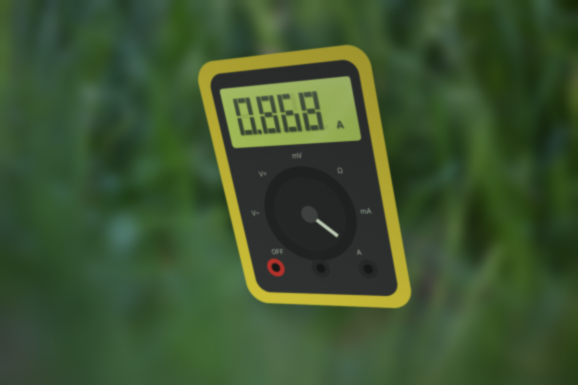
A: 0.868 A
